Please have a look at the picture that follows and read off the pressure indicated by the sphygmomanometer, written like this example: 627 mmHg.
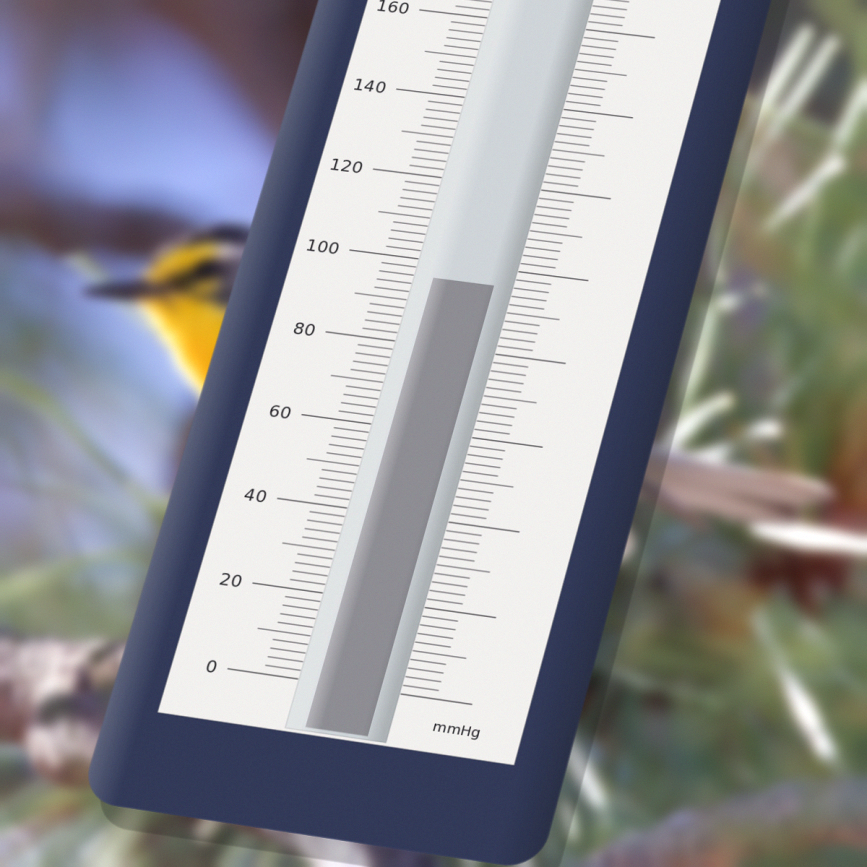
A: 96 mmHg
